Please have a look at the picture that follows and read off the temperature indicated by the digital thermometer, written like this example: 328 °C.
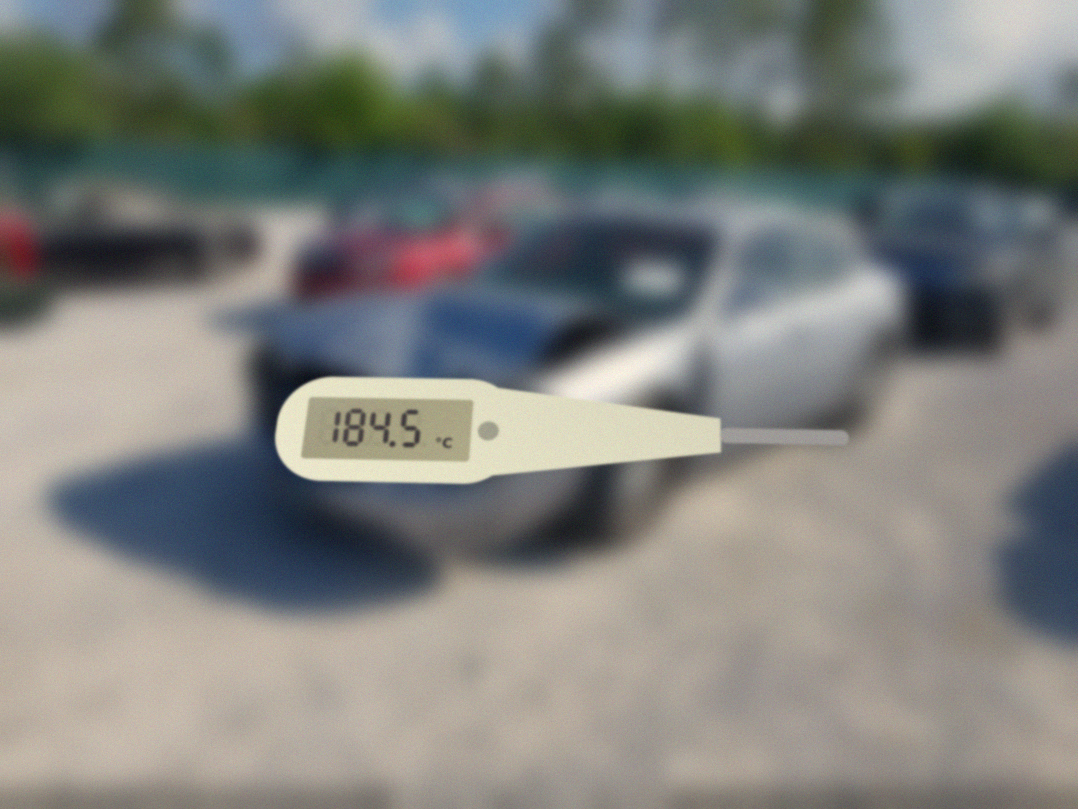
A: 184.5 °C
